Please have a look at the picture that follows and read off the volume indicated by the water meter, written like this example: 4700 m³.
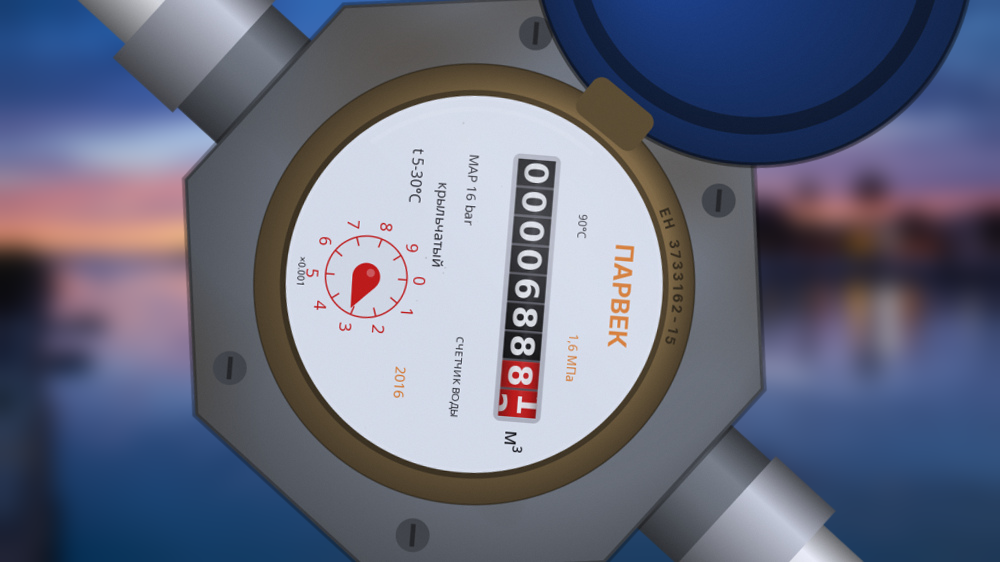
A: 688.813 m³
